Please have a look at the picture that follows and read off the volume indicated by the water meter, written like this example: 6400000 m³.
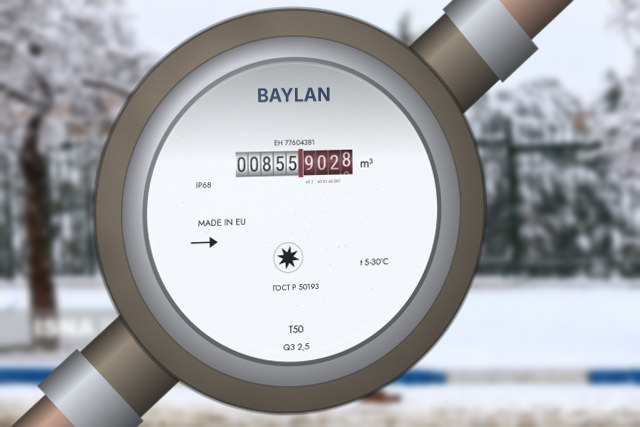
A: 855.9028 m³
